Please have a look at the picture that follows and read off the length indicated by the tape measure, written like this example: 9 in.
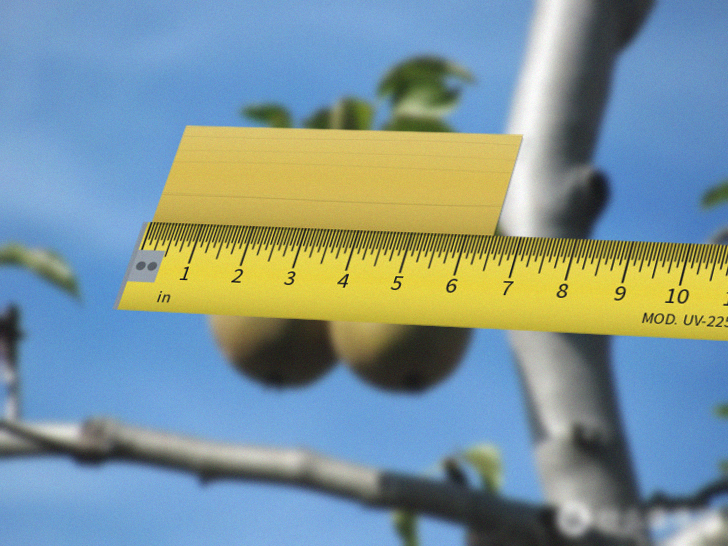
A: 6.5 in
